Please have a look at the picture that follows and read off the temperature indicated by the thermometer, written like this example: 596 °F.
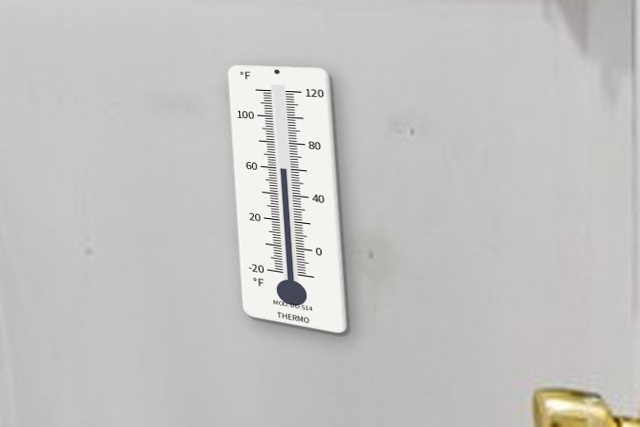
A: 60 °F
